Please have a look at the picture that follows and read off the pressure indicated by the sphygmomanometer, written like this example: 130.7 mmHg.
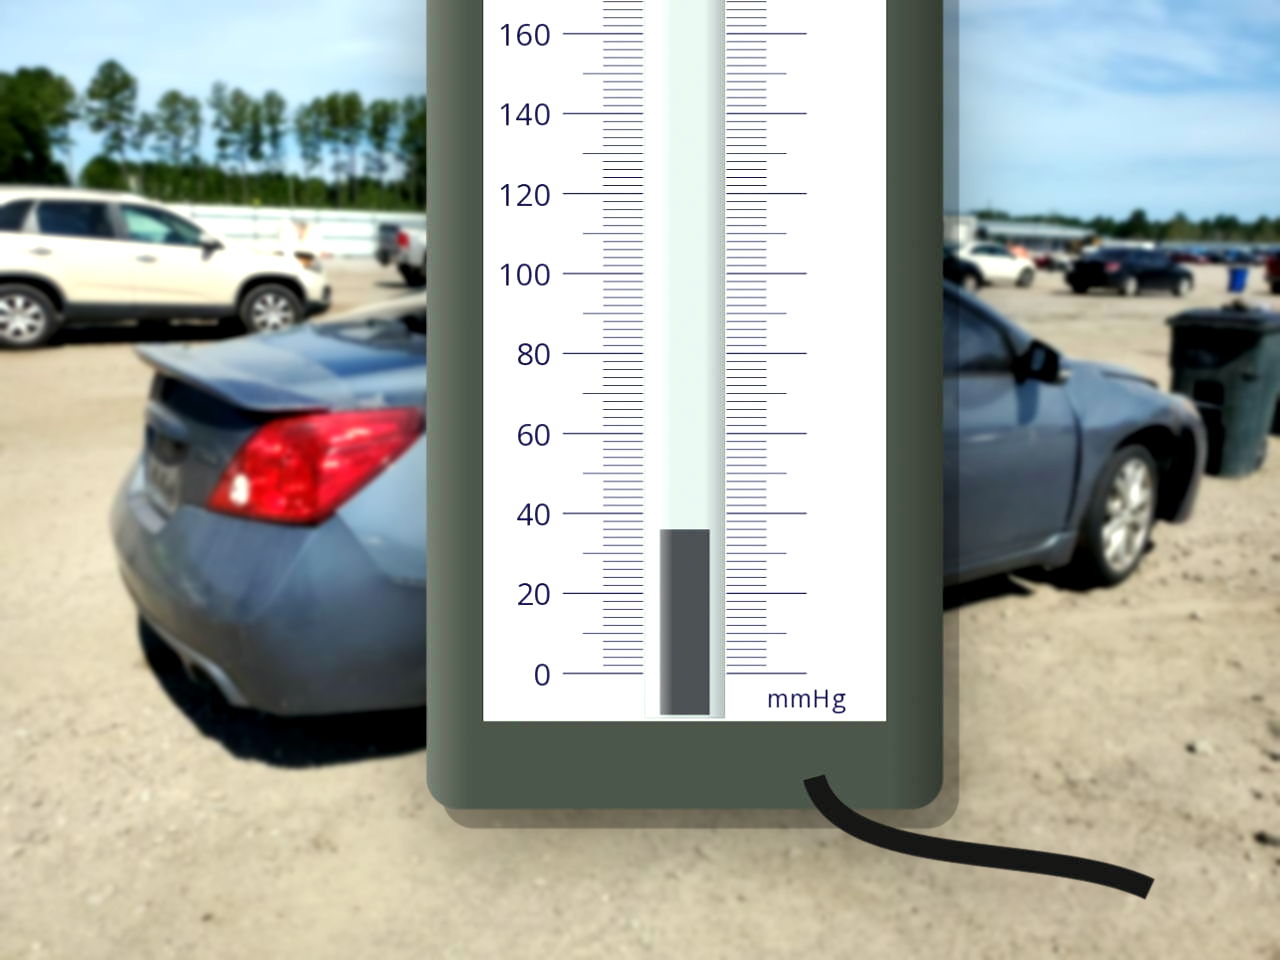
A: 36 mmHg
